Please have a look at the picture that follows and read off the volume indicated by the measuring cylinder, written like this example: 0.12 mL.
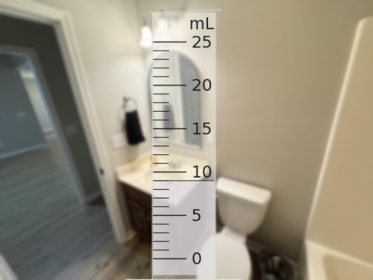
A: 9 mL
